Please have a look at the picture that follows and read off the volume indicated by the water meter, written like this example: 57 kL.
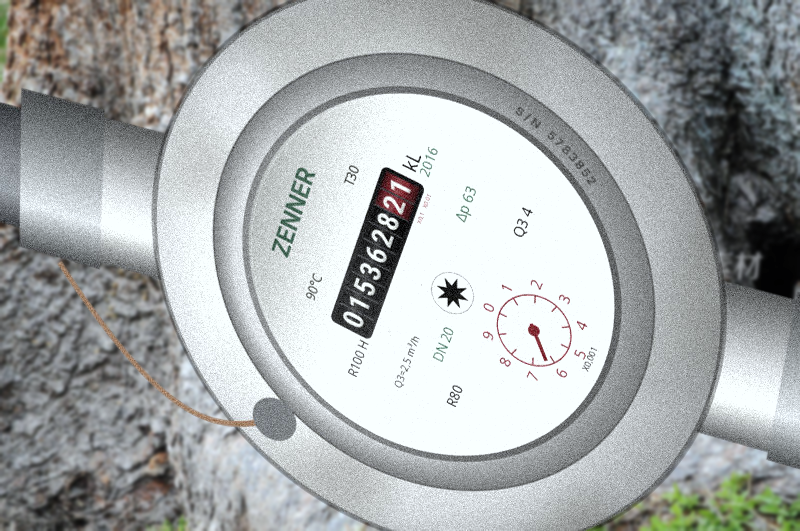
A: 153628.216 kL
